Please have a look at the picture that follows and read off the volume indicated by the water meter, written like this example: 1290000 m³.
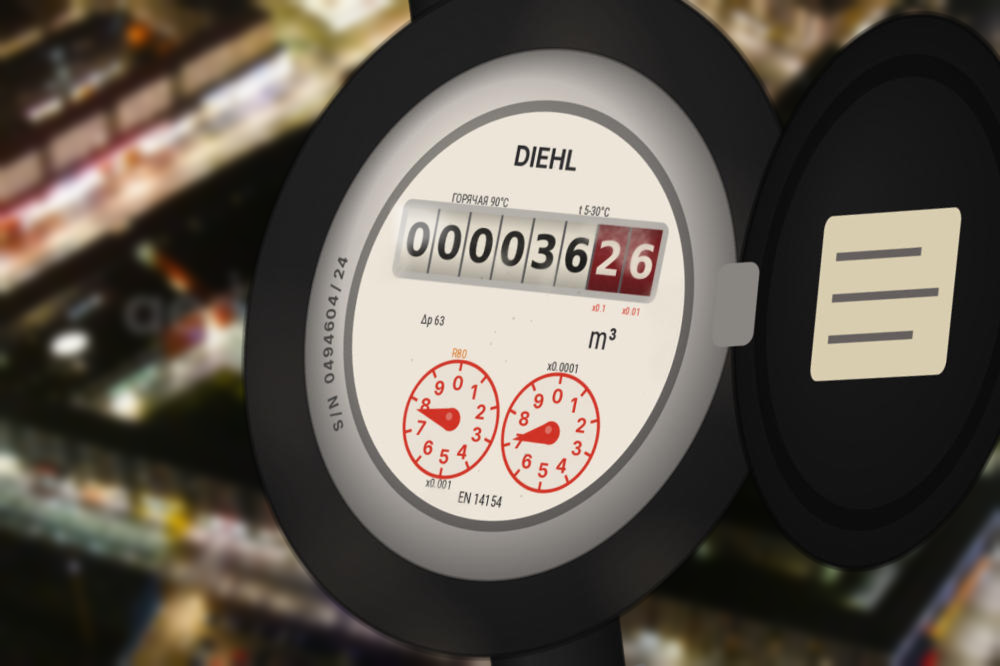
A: 36.2677 m³
